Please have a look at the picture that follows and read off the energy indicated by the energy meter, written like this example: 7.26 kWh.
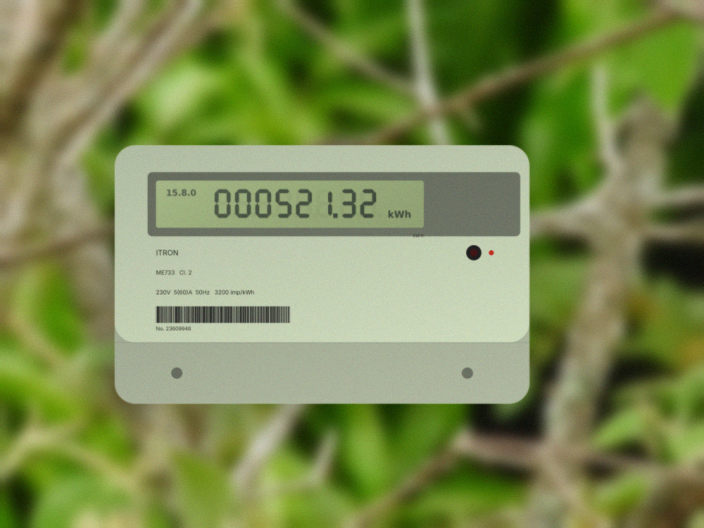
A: 521.32 kWh
